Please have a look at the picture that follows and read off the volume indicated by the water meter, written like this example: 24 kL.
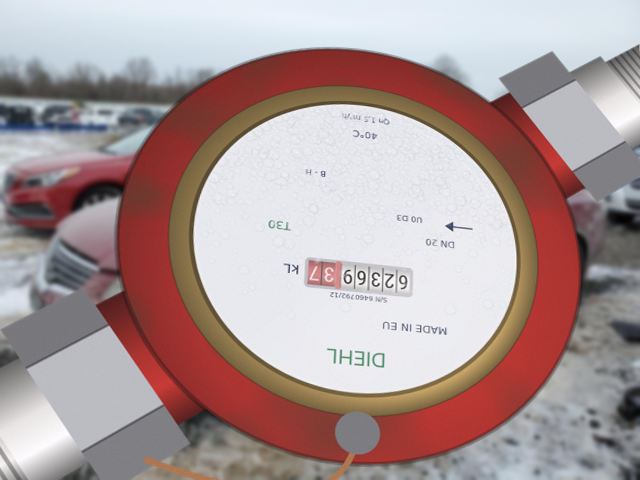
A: 62369.37 kL
